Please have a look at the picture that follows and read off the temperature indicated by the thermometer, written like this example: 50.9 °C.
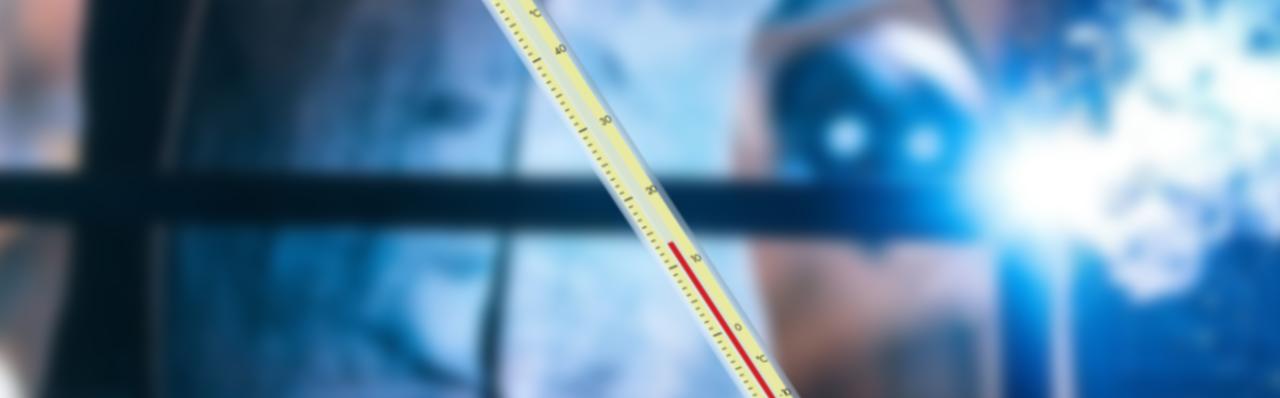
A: 13 °C
